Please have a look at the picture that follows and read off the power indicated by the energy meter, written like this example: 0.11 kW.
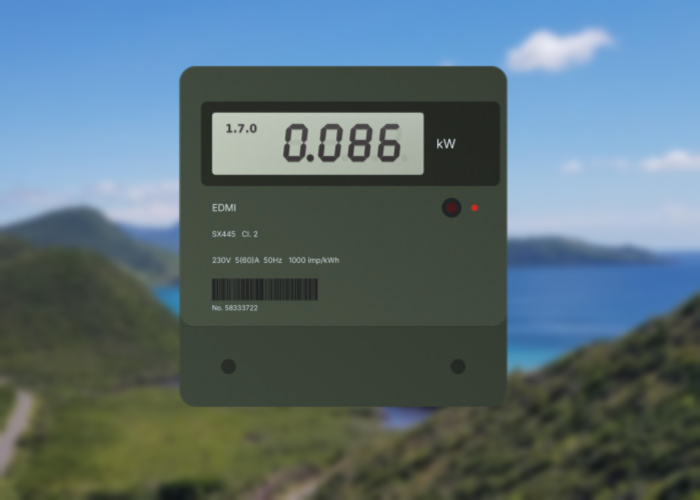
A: 0.086 kW
